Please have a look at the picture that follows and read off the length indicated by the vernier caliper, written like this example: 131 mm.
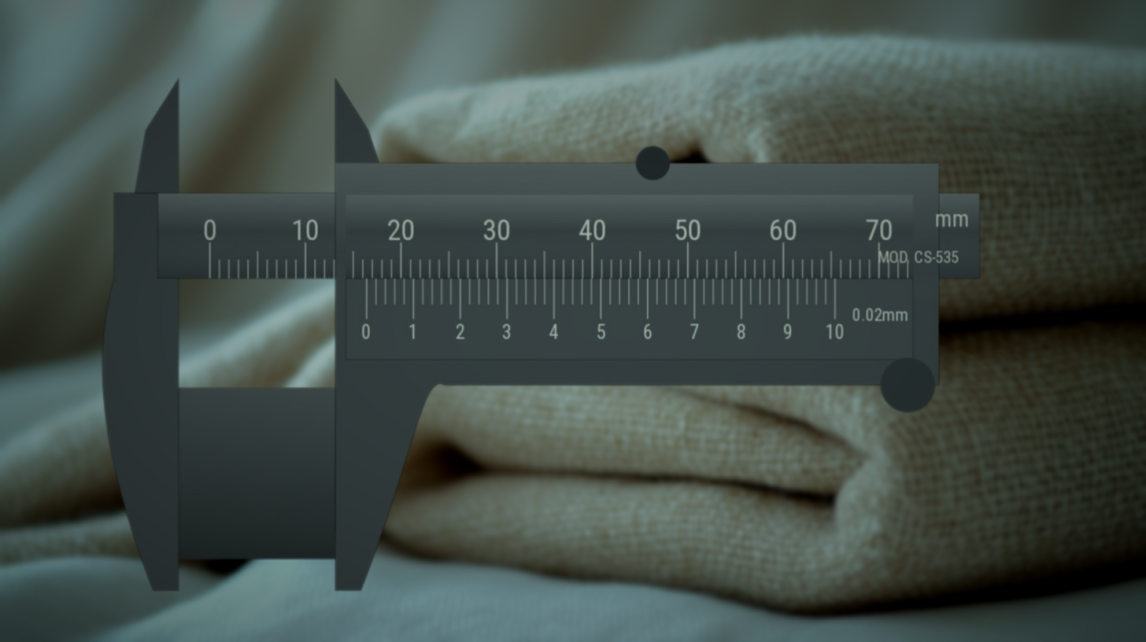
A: 16.4 mm
